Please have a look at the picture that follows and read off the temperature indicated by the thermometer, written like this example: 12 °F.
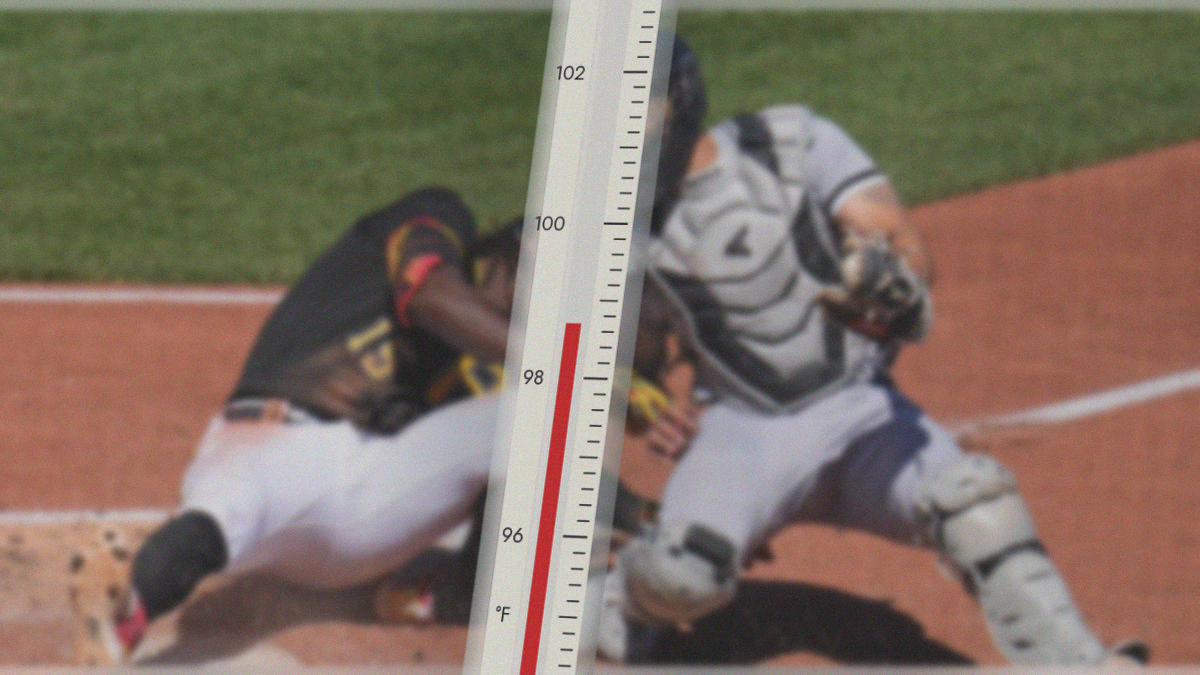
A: 98.7 °F
